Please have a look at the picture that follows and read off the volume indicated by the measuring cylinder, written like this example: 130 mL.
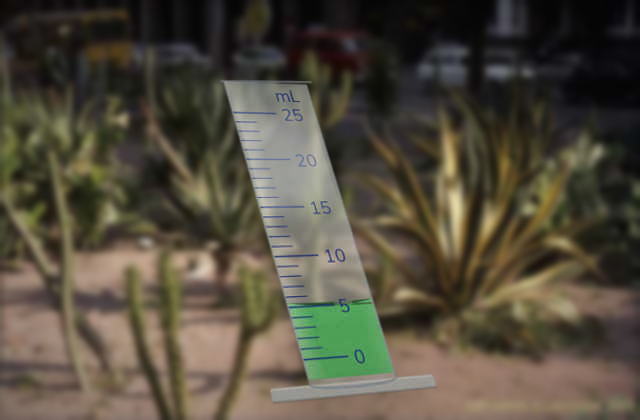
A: 5 mL
